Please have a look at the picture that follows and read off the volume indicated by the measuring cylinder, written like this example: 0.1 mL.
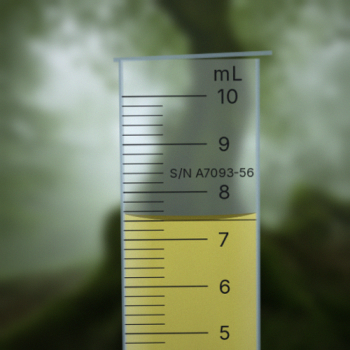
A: 7.4 mL
